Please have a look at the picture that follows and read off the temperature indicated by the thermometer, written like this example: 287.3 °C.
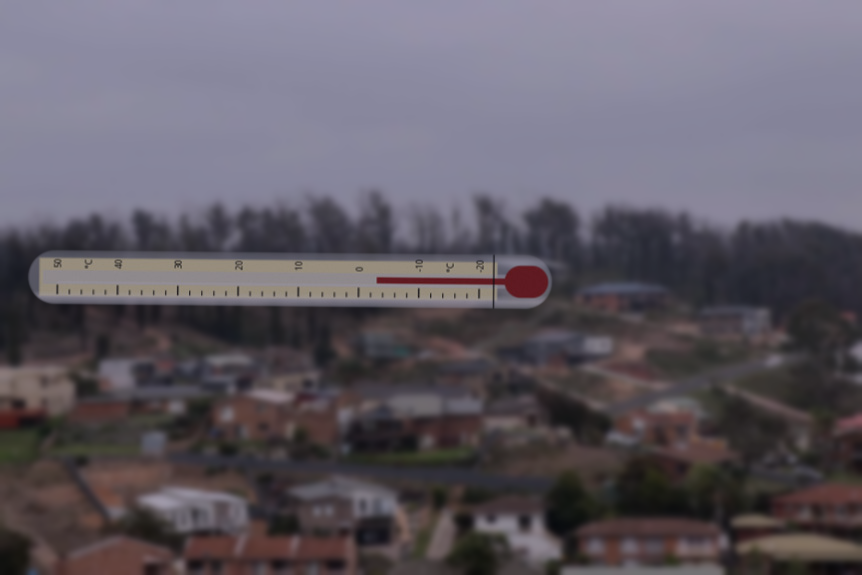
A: -3 °C
